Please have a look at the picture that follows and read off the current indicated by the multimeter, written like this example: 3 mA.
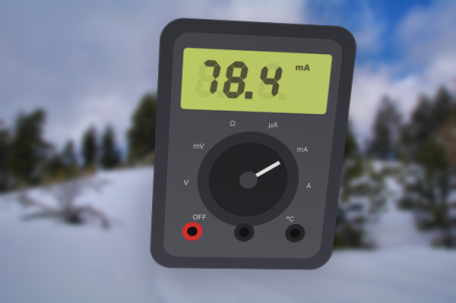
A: 78.4 mA
